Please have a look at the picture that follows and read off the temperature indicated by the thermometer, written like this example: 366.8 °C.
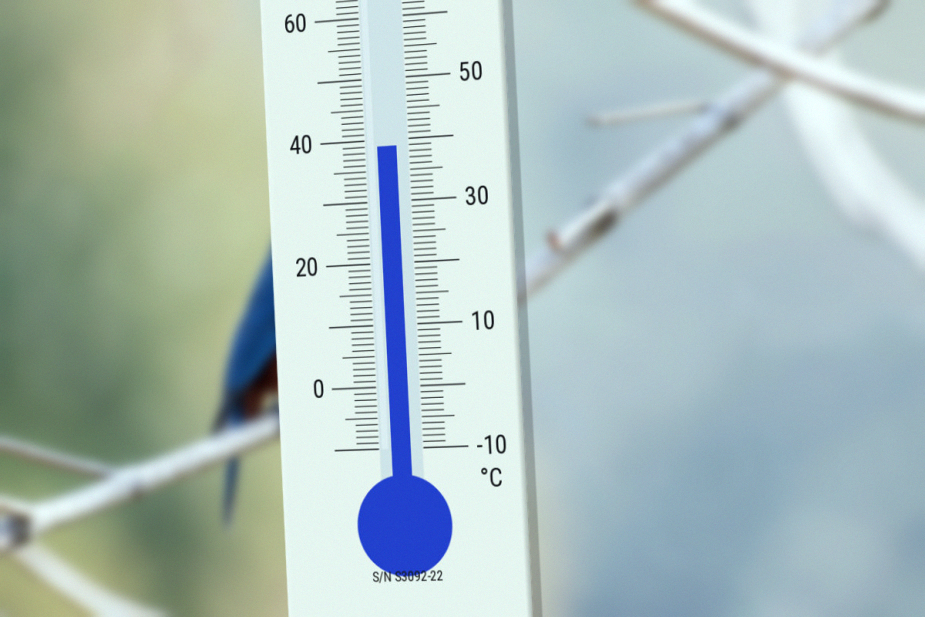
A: 39 °C
